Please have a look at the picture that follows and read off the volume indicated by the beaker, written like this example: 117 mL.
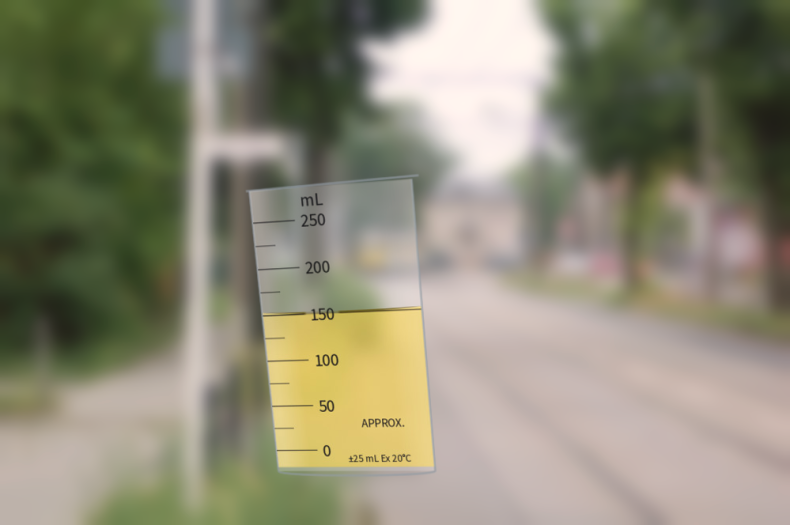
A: 150 mL
